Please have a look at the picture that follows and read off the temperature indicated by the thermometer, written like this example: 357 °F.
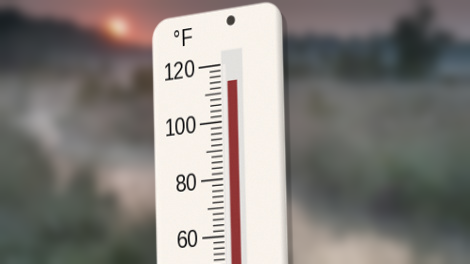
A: 114 °F
